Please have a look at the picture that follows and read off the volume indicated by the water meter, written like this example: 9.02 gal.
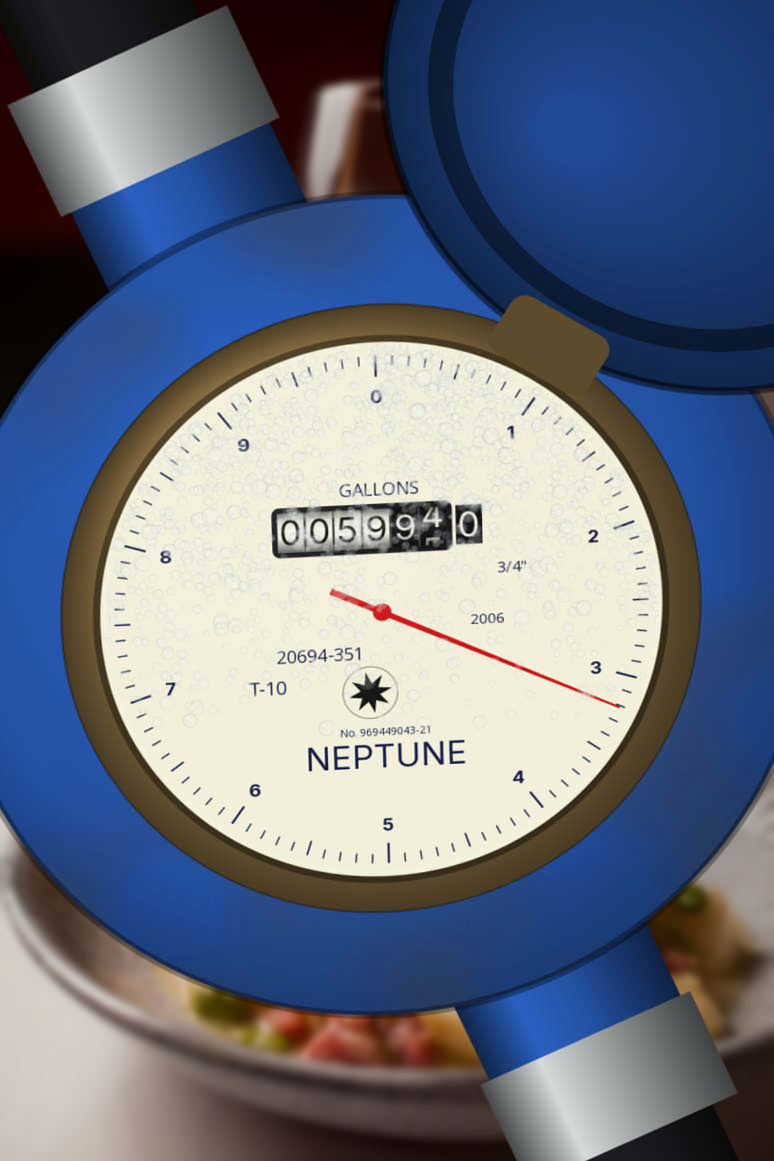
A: 59943.2 gal
